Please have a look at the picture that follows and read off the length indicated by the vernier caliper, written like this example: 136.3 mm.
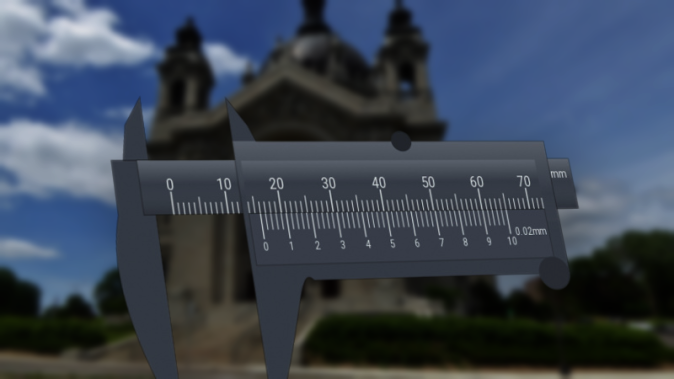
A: 16.0 mm
